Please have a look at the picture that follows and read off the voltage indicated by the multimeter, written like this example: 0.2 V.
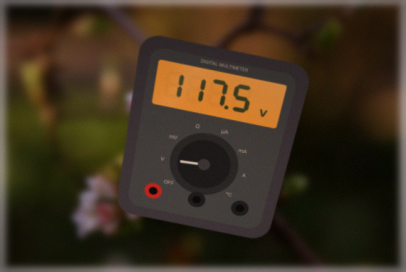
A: 117.5 V
